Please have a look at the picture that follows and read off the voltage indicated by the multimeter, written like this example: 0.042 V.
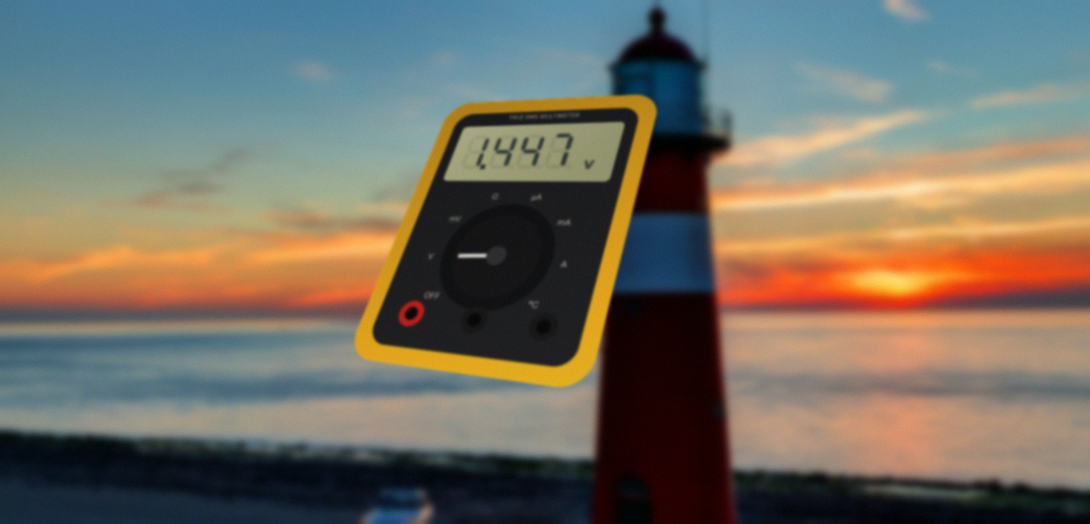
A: 1.447 V
